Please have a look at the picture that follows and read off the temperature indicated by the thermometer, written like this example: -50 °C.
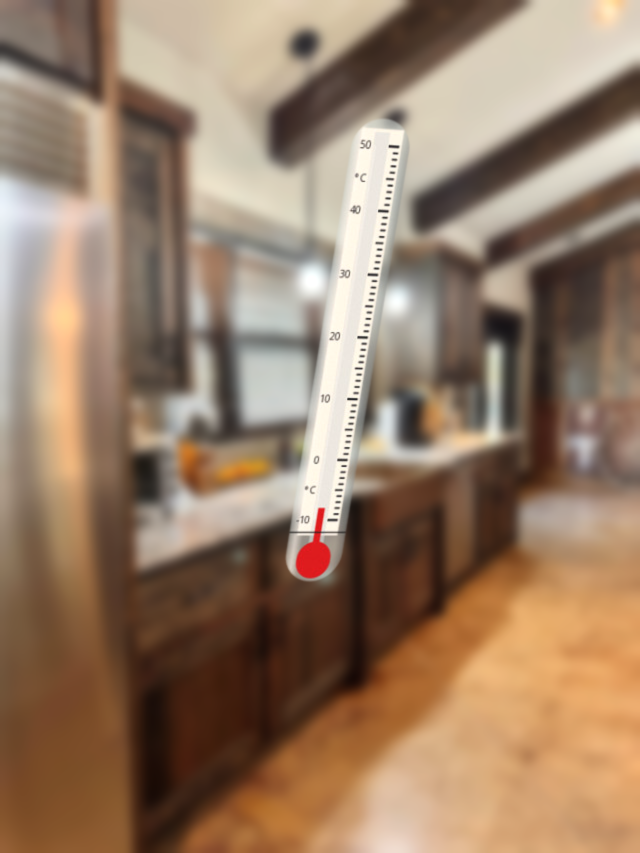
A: -8 °C
